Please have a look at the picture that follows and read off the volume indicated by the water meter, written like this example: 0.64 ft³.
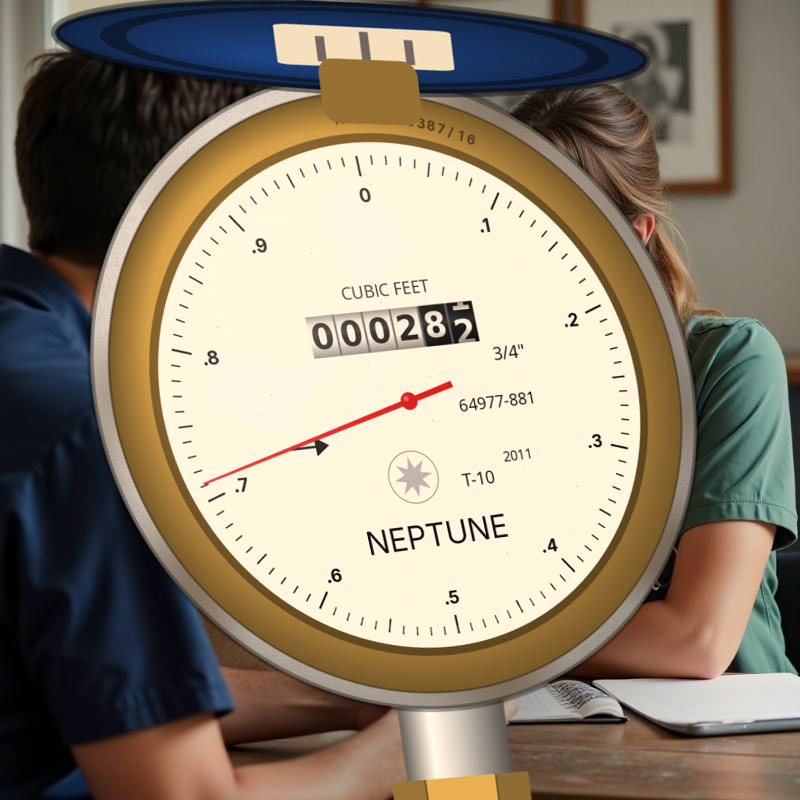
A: 281.71 ft³
